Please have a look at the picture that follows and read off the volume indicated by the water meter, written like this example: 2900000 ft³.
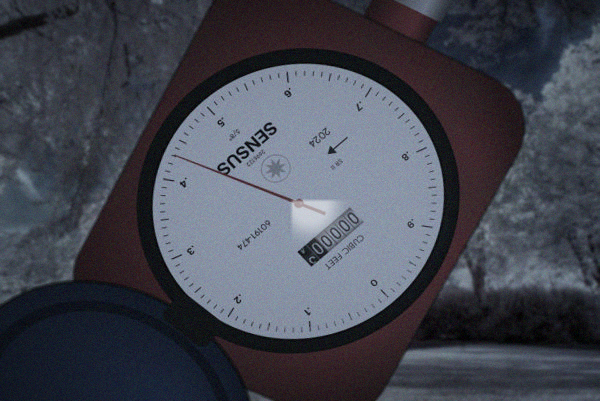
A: 3.43 ft³
